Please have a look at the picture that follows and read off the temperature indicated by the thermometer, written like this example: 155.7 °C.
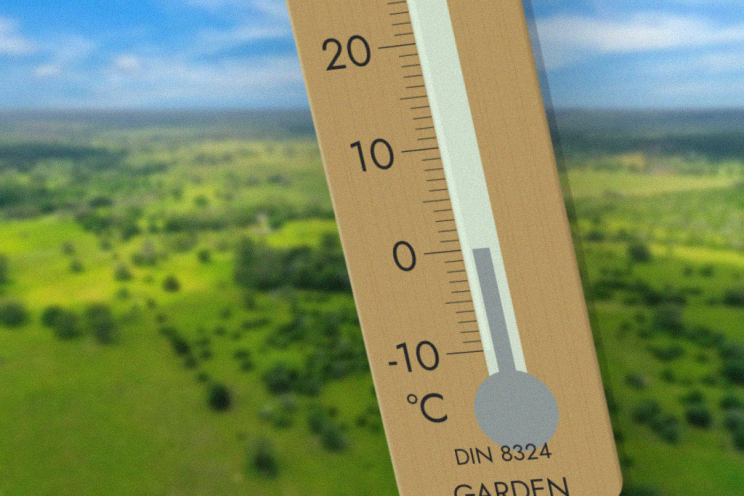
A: 0 °C
